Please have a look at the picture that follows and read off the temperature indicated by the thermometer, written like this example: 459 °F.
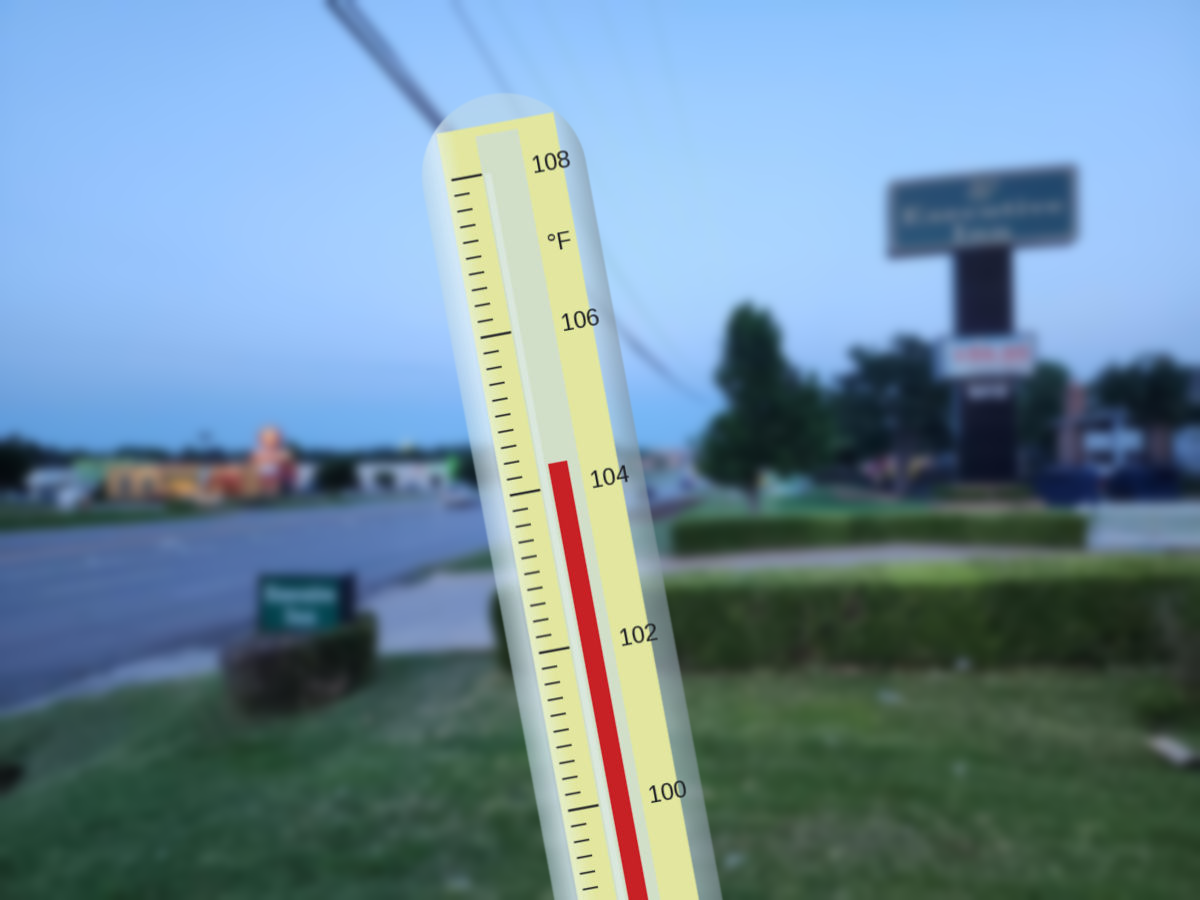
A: 104.3 °F
